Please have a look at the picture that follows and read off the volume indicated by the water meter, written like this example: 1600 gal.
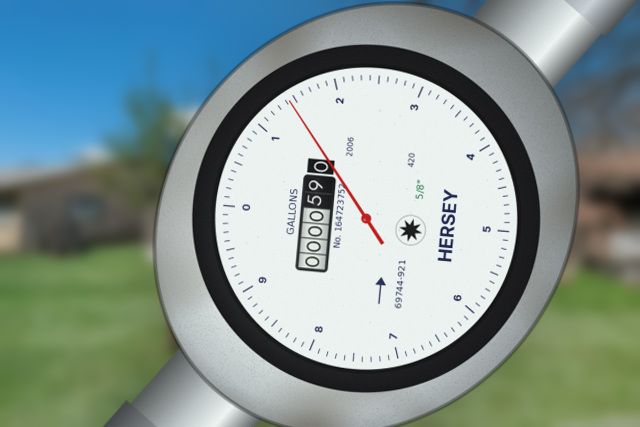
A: 591.4 gal
